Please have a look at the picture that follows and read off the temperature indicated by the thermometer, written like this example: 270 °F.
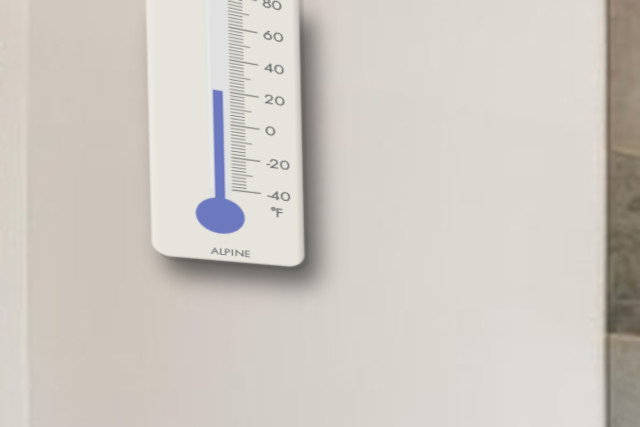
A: 20 °F
